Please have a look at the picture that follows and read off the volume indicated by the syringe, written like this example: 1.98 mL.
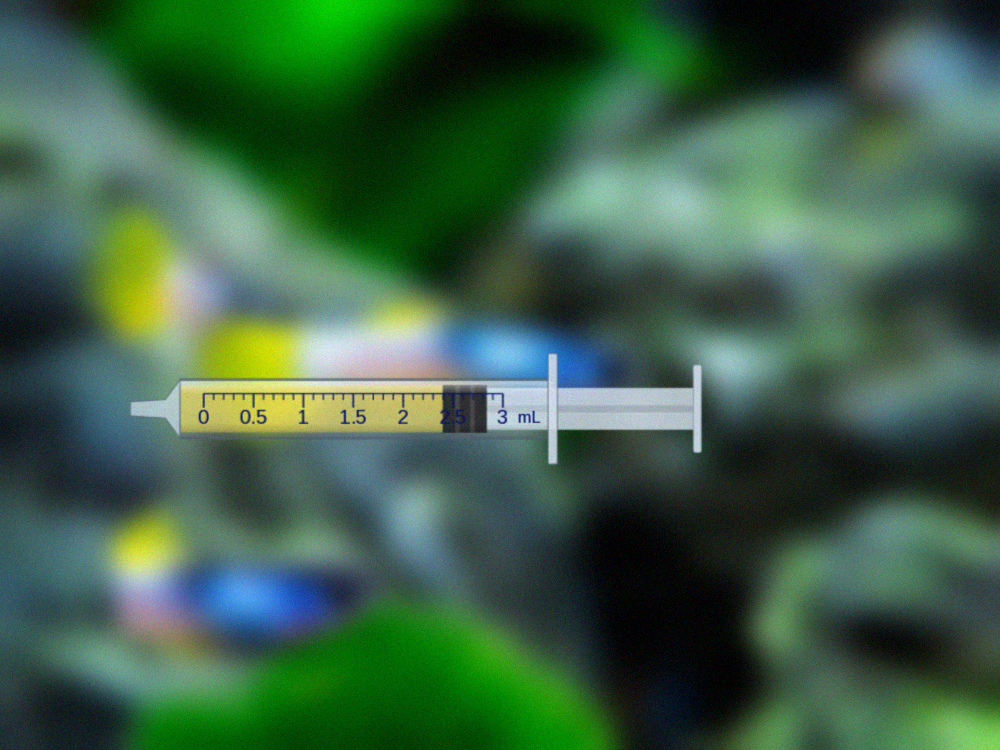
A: 2.4 mL
